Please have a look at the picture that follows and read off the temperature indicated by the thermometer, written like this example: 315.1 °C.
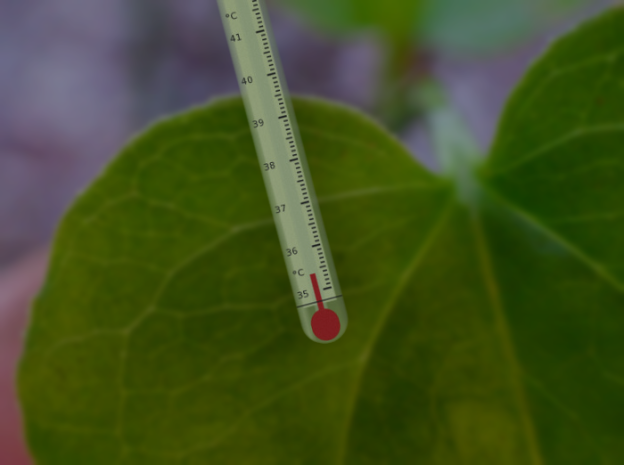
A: 35.4 °C
